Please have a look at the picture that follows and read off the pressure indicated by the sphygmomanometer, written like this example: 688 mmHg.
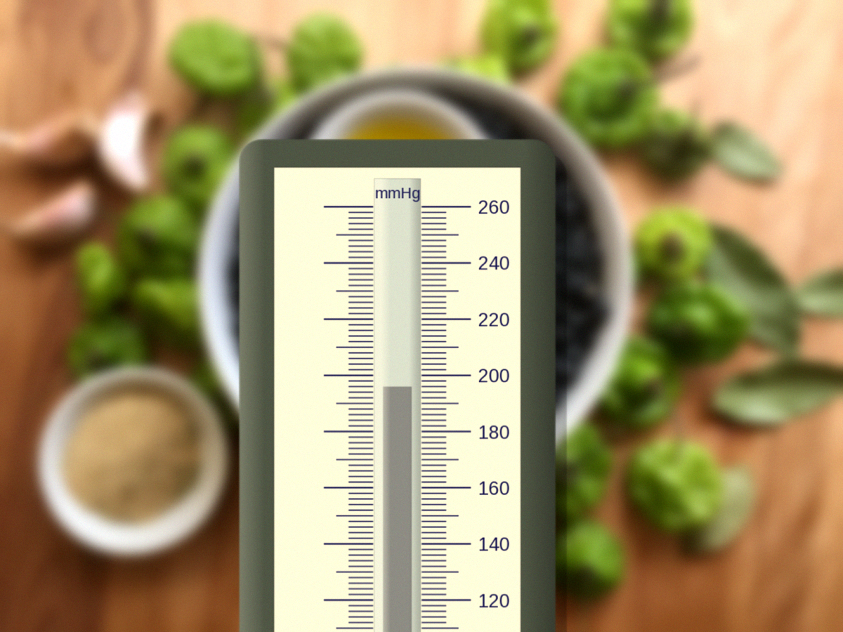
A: 196 mmHg
